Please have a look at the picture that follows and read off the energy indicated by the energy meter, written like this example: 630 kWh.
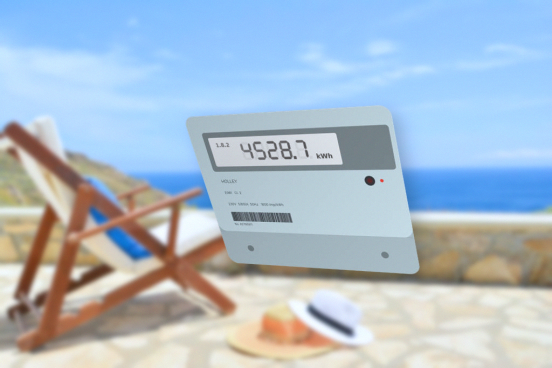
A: 4528.7 kWh
